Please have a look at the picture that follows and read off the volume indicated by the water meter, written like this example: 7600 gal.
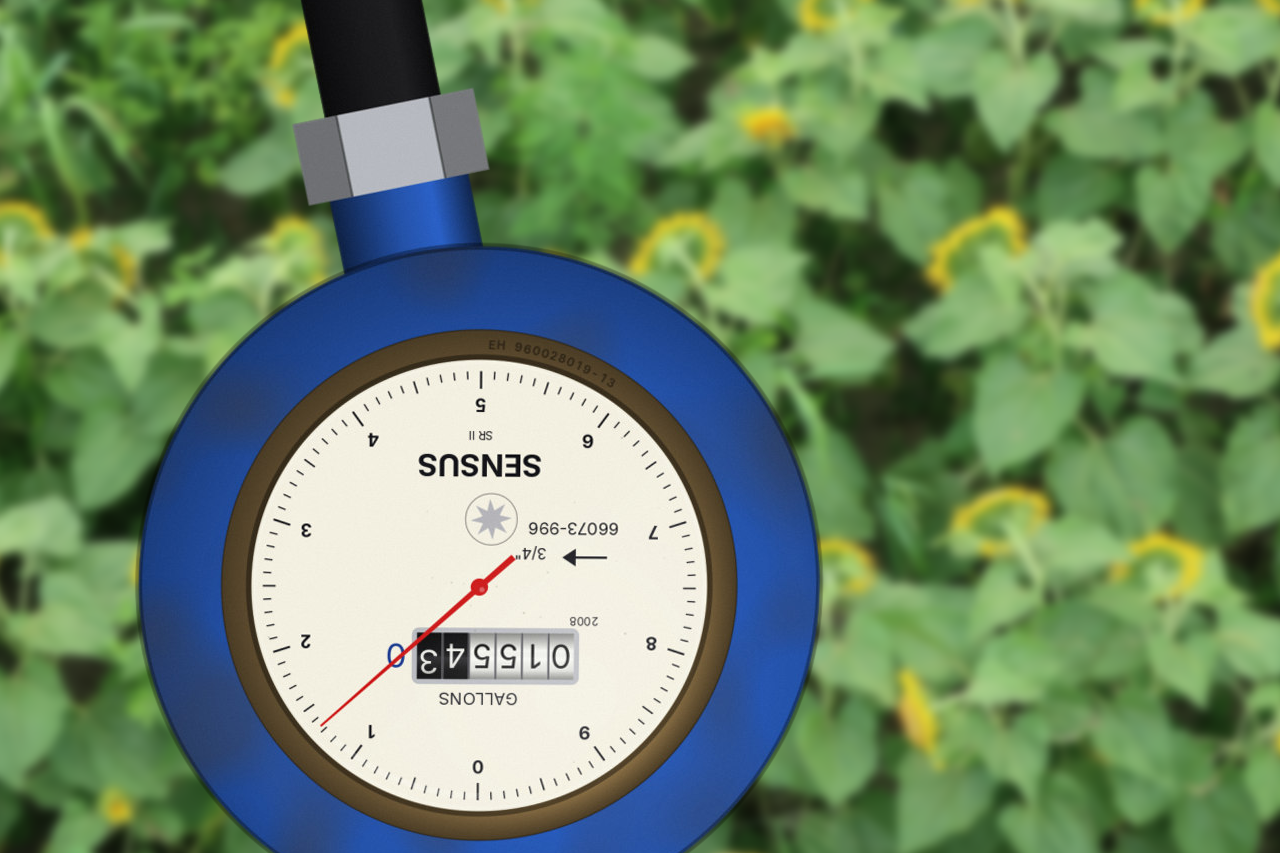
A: 155431.3 gal
